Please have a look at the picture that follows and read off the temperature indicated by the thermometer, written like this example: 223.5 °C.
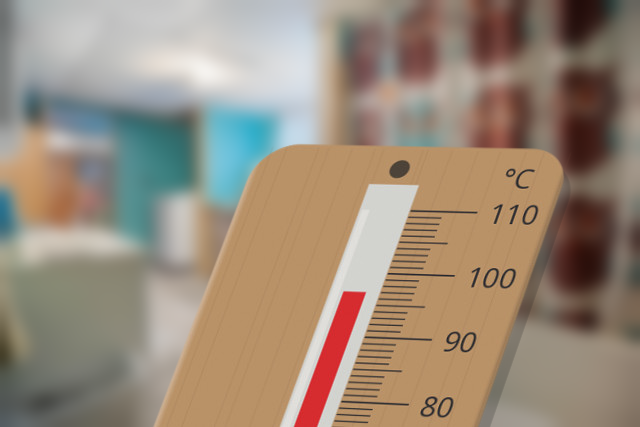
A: 97 °C
